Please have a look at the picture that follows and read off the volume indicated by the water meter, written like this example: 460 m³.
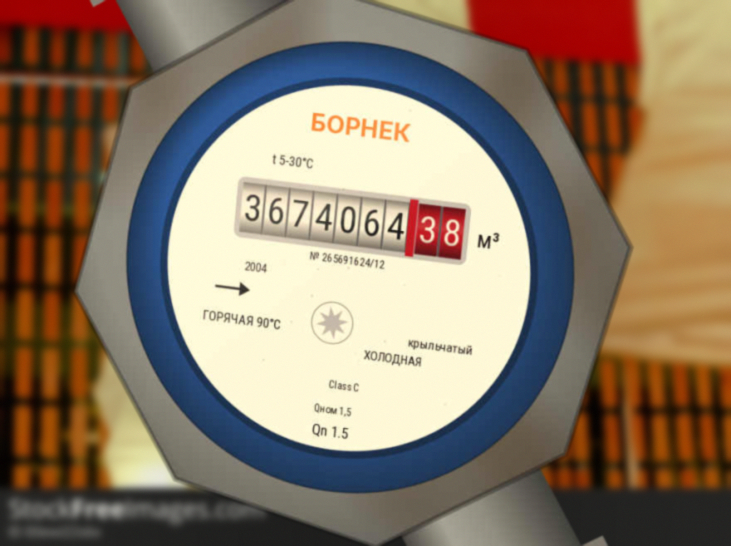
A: 3674064.38 m³
